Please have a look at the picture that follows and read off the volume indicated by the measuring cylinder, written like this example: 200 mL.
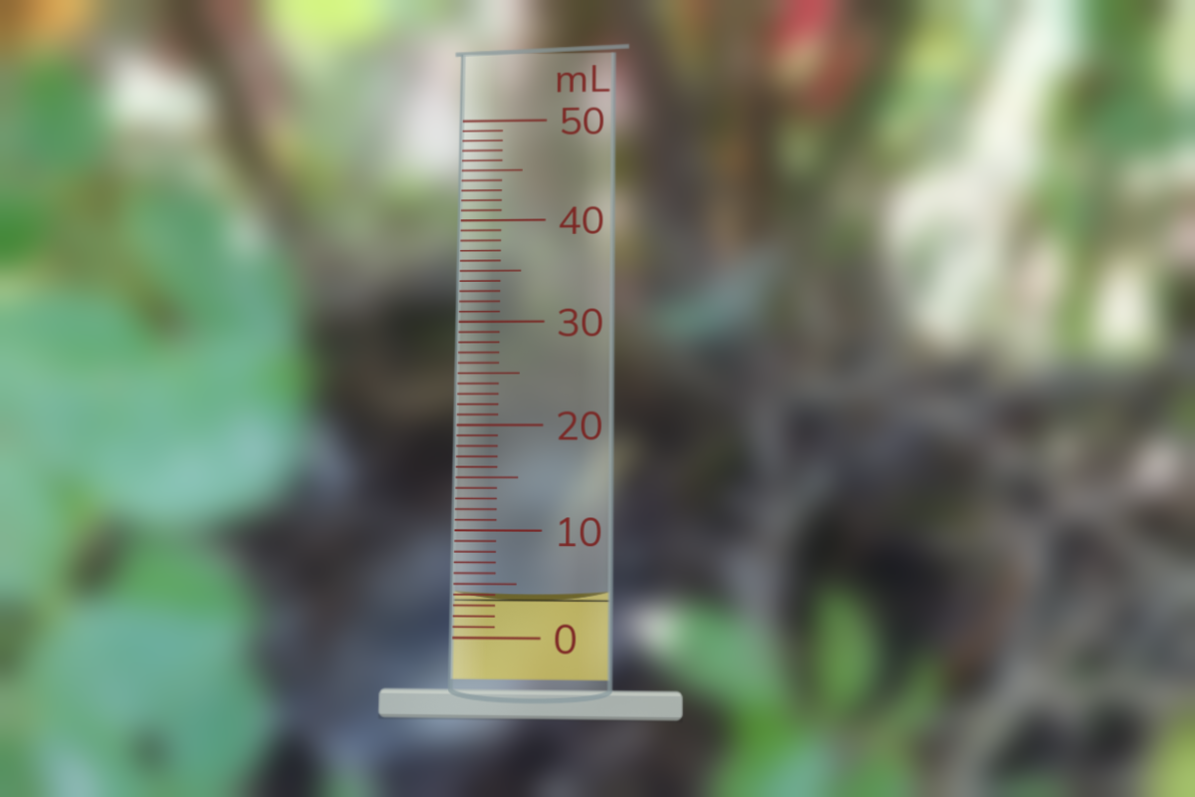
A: 3.5 mL
